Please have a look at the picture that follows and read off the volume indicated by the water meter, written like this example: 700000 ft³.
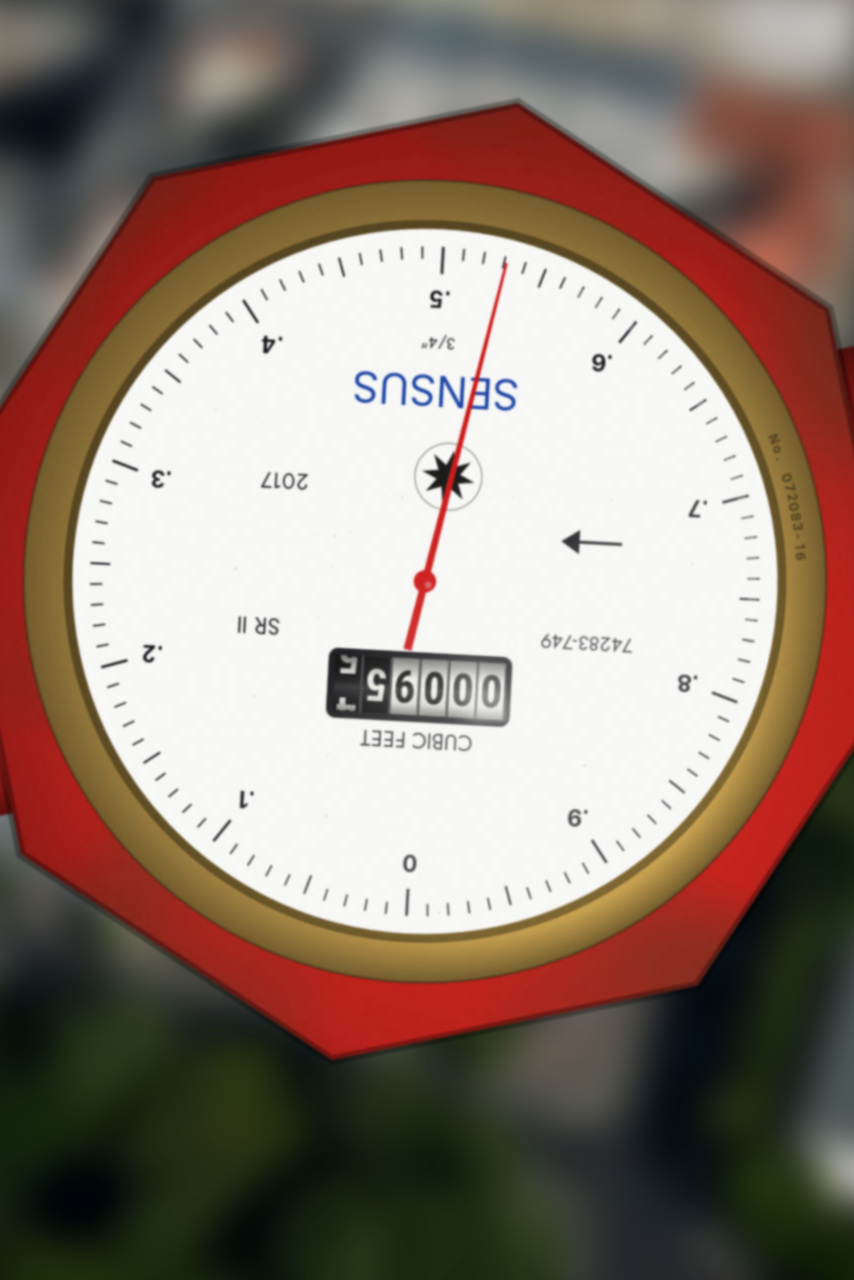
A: 954.53 ft³
